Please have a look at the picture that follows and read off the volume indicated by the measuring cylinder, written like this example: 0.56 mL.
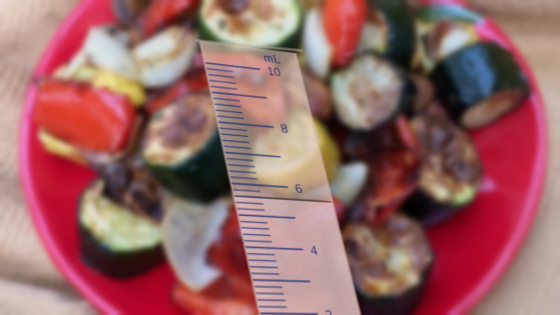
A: 5.6 mL
